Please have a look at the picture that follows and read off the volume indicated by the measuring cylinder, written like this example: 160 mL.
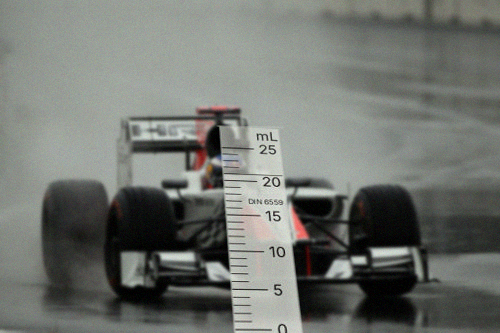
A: 21 mL
